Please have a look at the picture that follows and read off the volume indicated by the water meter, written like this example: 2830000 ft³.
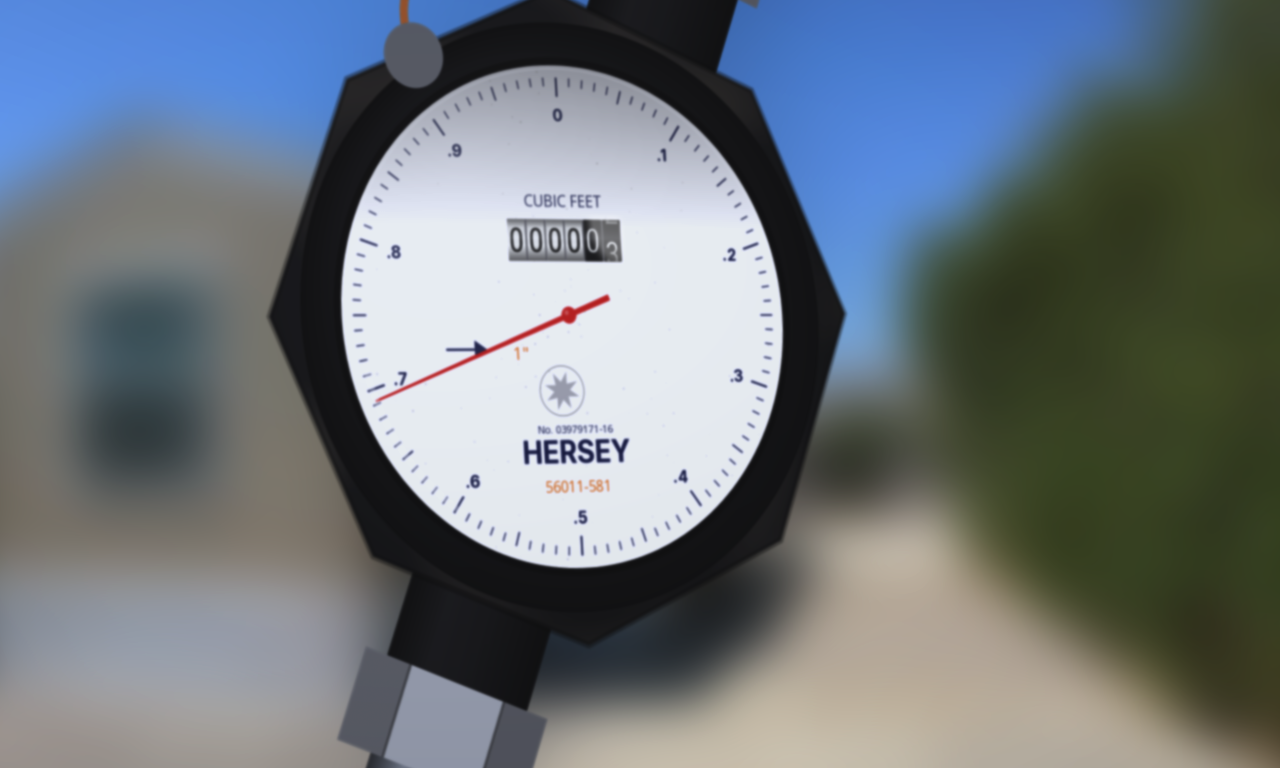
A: 2.69 ft³
